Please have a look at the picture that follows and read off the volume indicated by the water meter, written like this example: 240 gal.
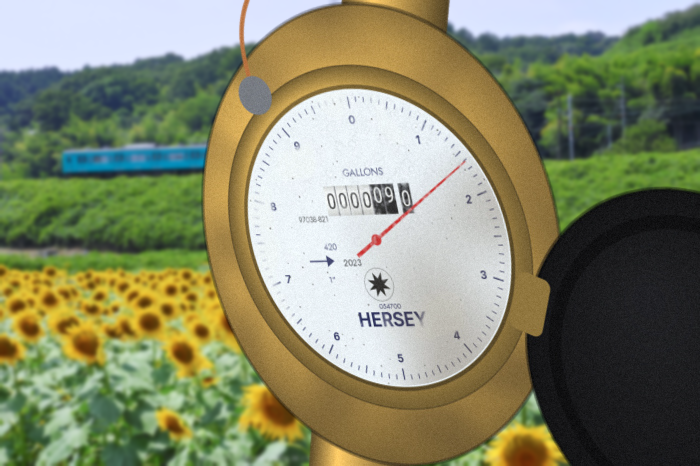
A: 91.6 gal
